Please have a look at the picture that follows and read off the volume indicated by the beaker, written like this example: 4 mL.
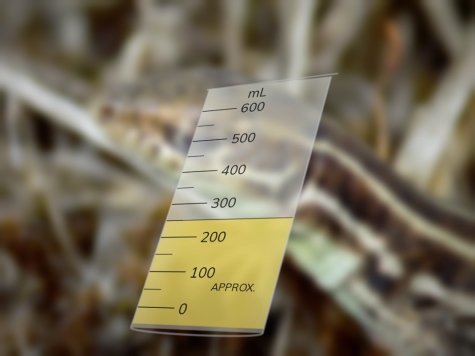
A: 250 mL
